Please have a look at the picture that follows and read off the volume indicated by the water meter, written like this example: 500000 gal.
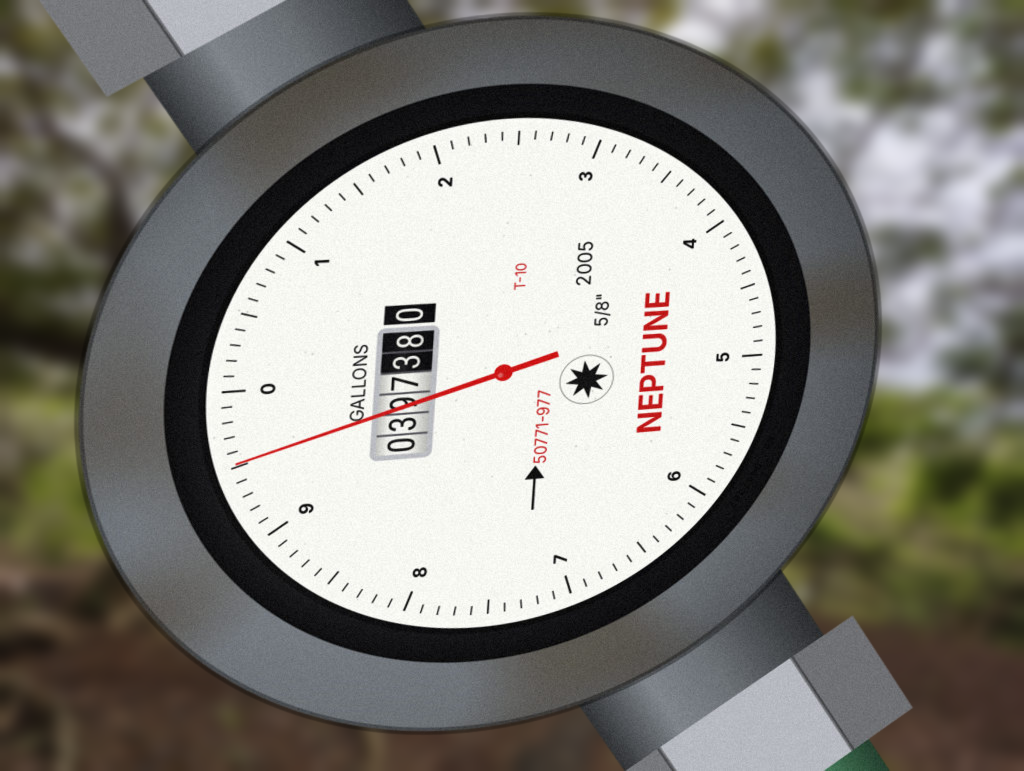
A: 397379.5 gal
